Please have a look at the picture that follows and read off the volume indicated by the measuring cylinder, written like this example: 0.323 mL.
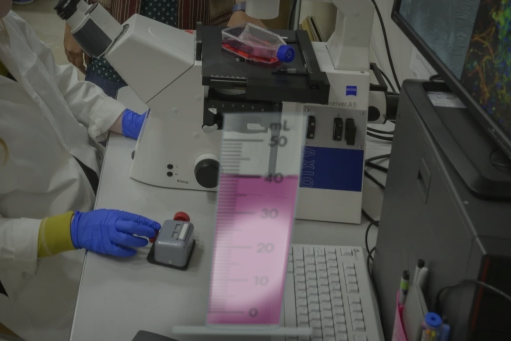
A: 40 mL
